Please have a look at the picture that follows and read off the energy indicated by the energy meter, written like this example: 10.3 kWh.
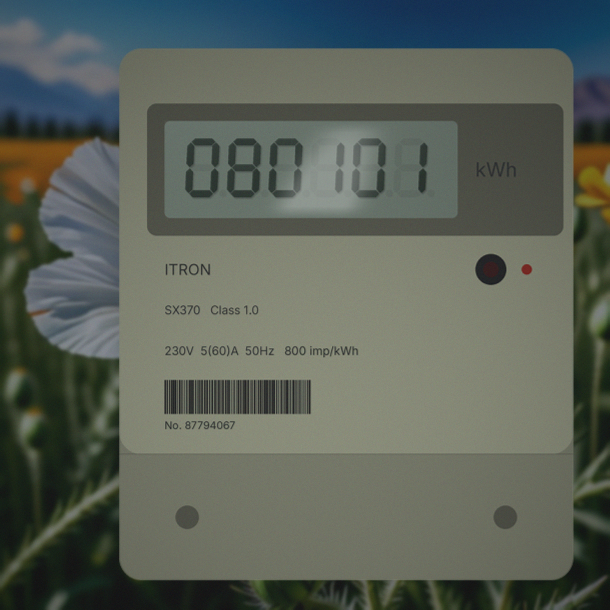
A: 80101 kWh
